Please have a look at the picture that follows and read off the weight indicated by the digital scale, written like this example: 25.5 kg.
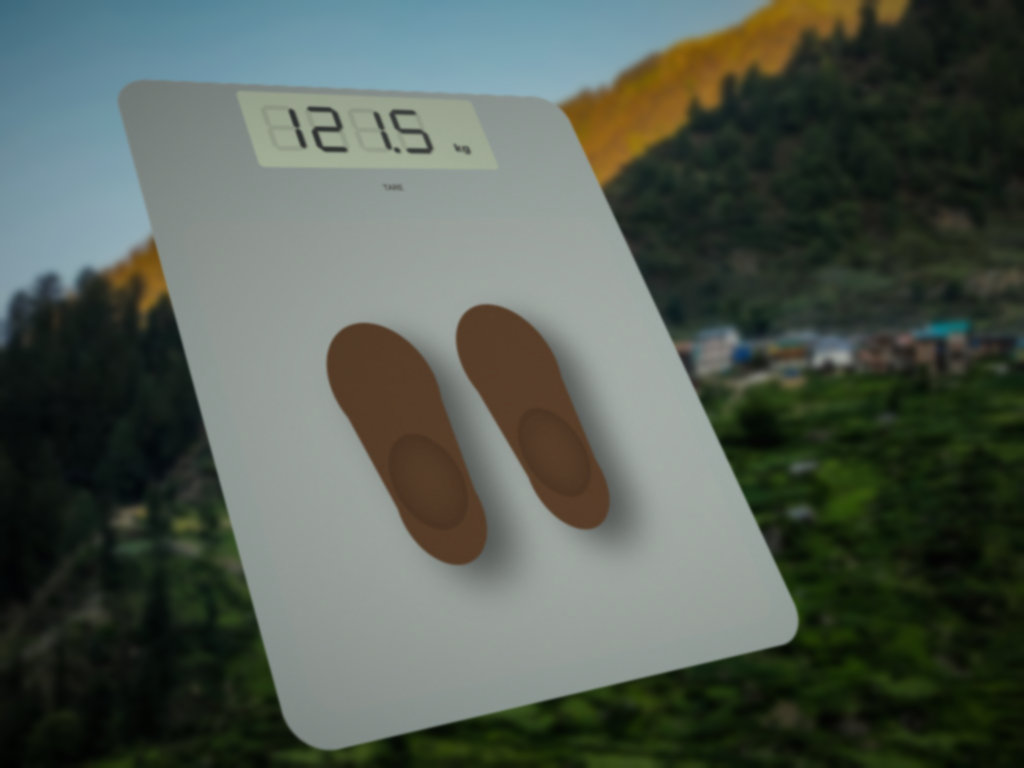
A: 121.5 kg
